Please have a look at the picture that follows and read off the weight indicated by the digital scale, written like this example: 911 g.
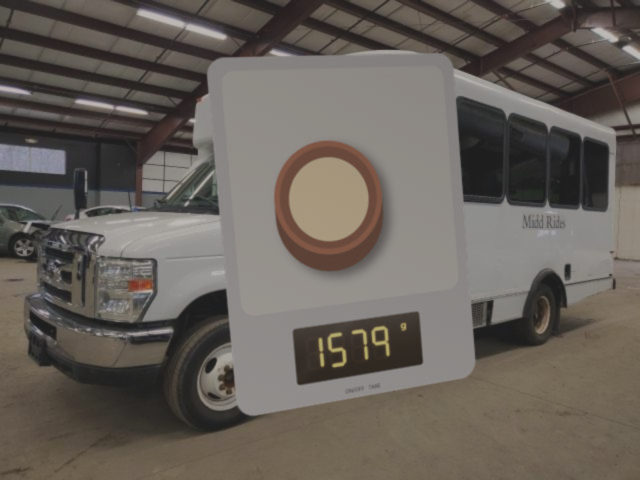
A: 1579 g
